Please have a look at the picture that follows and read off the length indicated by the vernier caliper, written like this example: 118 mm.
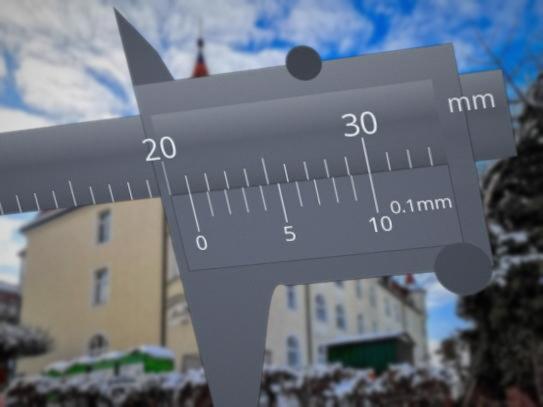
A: 21.0 mm
